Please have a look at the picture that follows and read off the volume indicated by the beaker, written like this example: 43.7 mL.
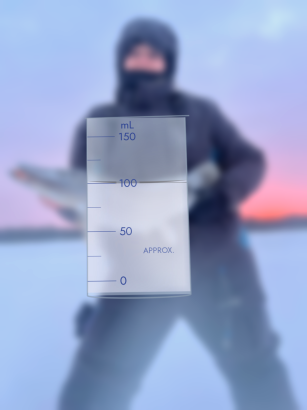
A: 100 mL
